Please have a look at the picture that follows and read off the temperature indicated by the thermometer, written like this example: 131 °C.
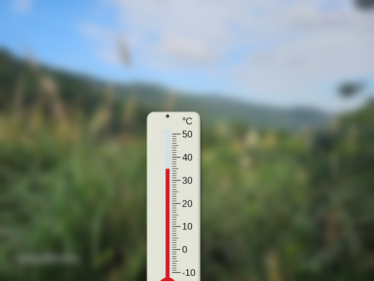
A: 35 °C
